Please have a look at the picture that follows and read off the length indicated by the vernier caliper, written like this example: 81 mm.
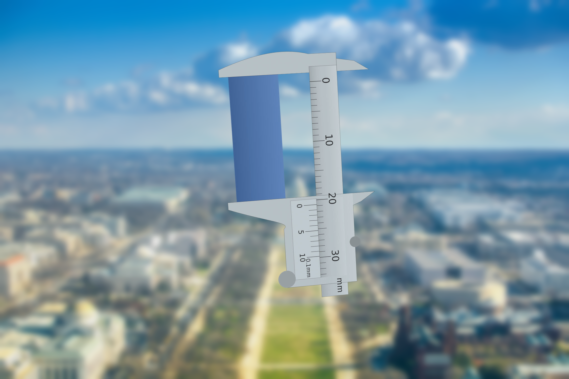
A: 20.8 mm
